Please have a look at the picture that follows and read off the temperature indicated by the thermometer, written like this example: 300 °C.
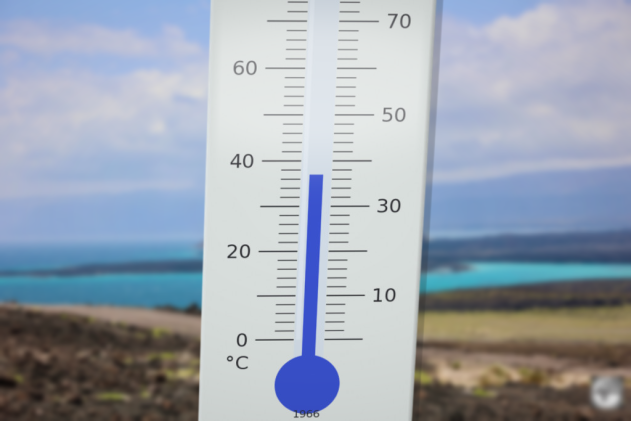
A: 37 °C
